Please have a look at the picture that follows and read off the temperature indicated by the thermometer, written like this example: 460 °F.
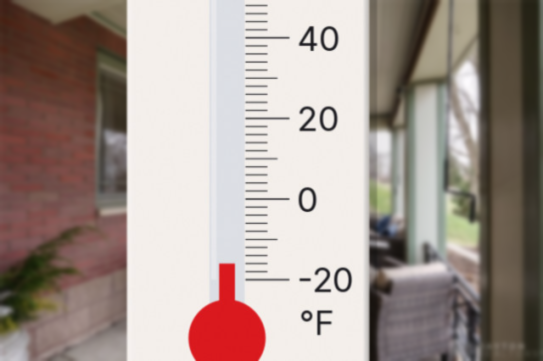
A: -16 °F
